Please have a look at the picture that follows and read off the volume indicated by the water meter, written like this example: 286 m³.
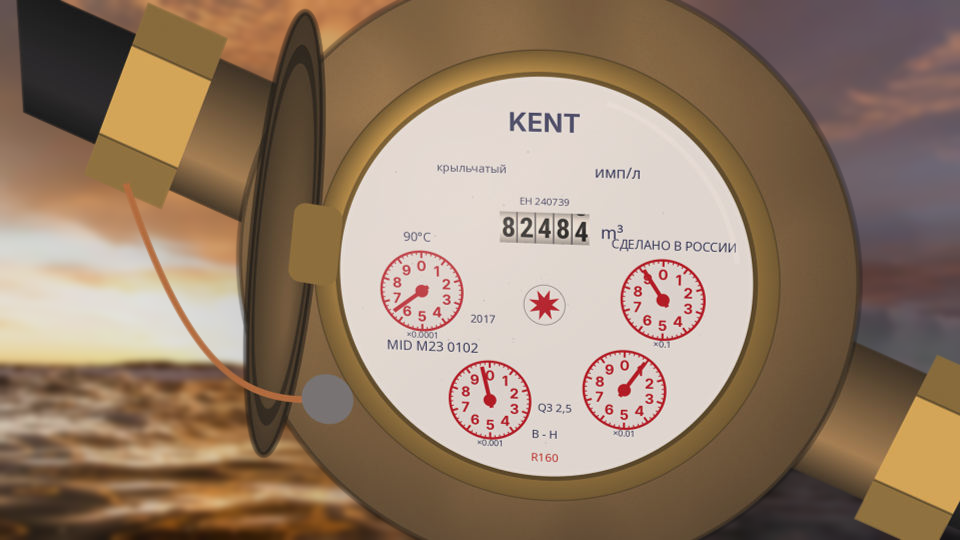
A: 82483.9096 m³
